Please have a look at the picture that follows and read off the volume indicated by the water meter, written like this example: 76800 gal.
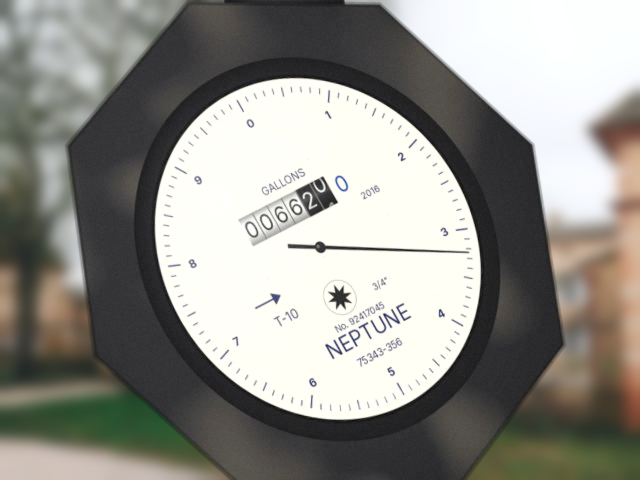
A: 66203.2 gal
